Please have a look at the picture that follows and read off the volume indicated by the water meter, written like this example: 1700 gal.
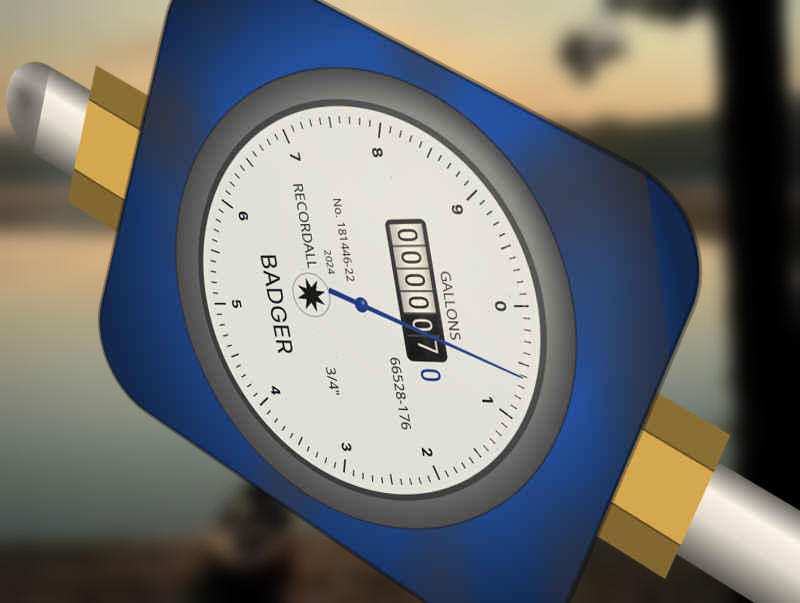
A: 70.6 gal
